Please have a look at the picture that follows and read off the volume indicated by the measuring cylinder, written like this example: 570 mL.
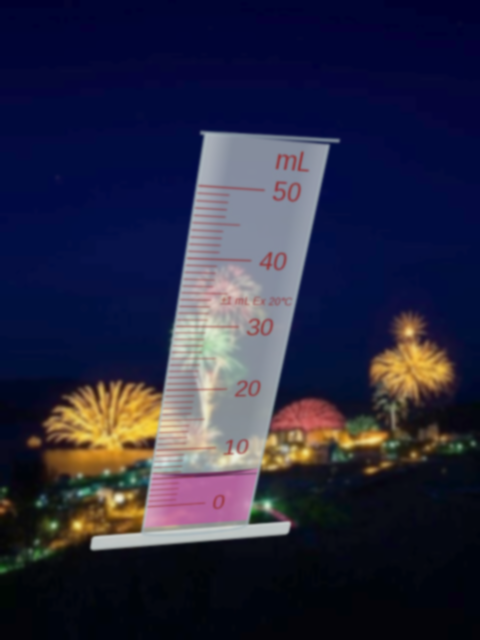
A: 5 mL
